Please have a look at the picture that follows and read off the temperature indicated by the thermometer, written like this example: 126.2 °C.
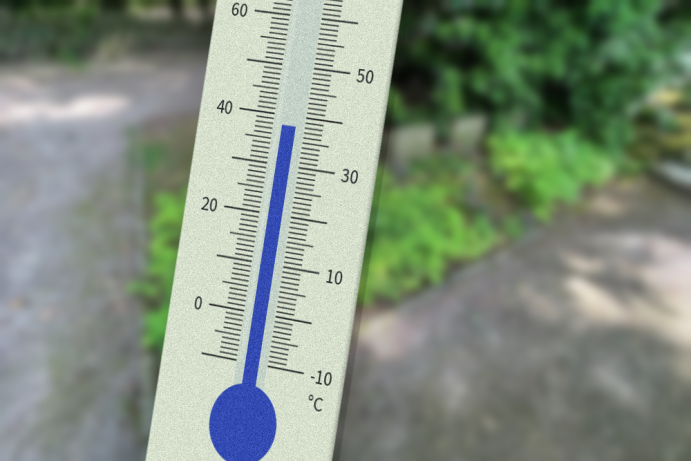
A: 38 °C
